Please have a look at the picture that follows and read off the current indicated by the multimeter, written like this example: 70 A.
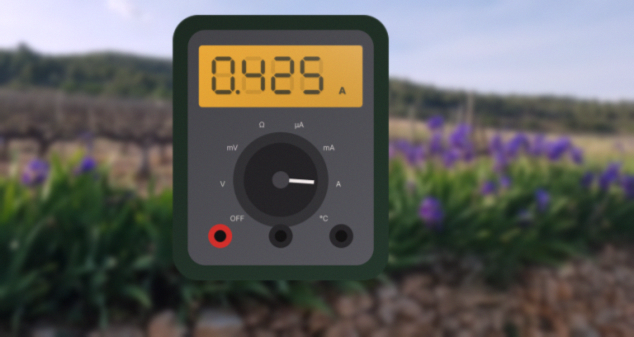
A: 0.425 A
